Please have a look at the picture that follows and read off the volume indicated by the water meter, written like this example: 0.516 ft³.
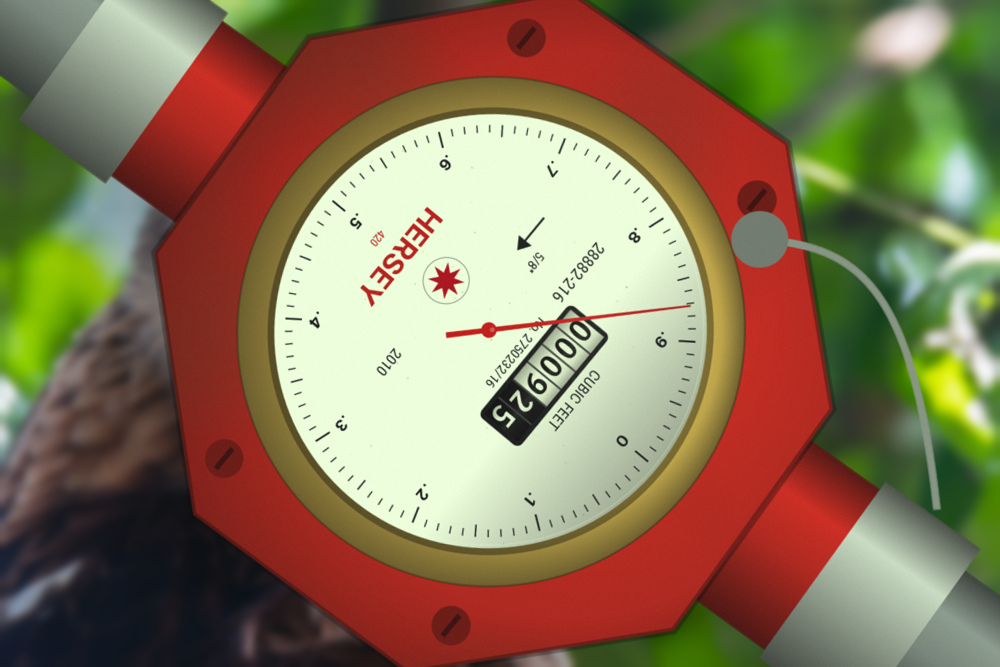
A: 924.87 ft³
